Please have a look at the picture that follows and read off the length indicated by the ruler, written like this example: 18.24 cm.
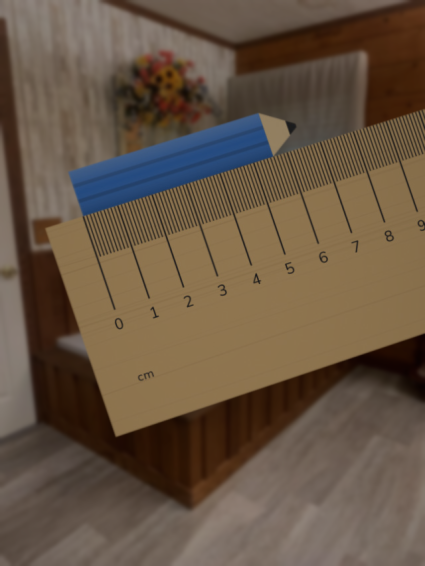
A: 6.5 cm
